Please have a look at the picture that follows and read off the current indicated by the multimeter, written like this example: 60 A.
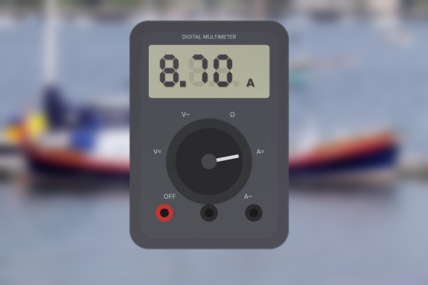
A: 8.70 A
